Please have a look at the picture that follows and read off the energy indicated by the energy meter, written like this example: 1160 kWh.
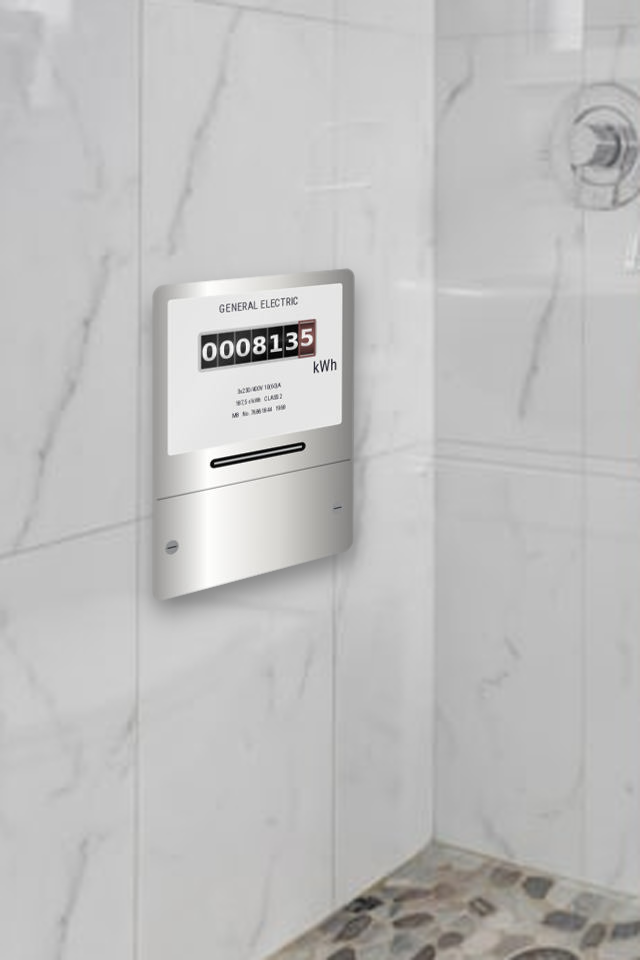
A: 813.5 kWh
